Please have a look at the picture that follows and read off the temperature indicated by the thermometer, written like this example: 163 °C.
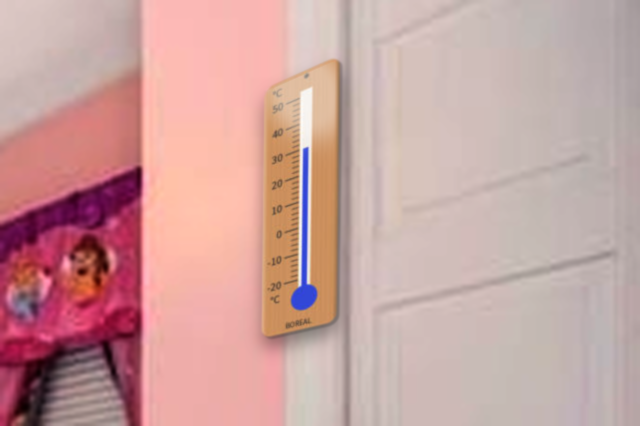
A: 30 °C
